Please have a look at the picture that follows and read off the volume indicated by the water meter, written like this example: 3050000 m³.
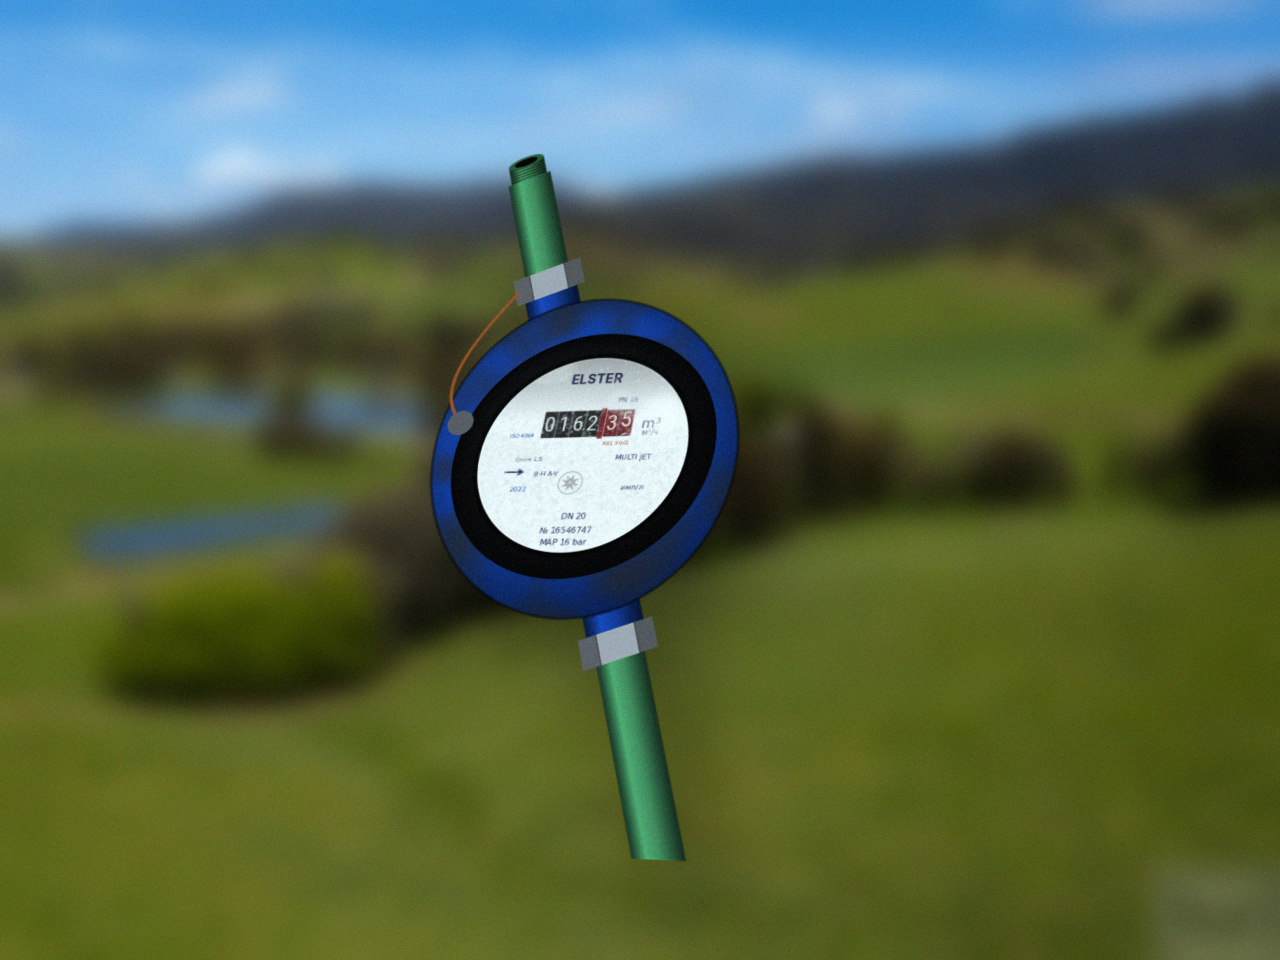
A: 162.35 m³
